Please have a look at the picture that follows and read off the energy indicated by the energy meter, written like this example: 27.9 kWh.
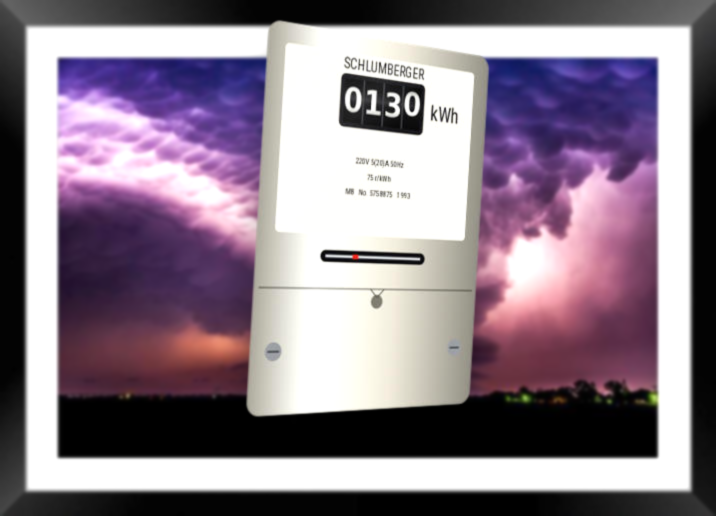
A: 130 kWh
